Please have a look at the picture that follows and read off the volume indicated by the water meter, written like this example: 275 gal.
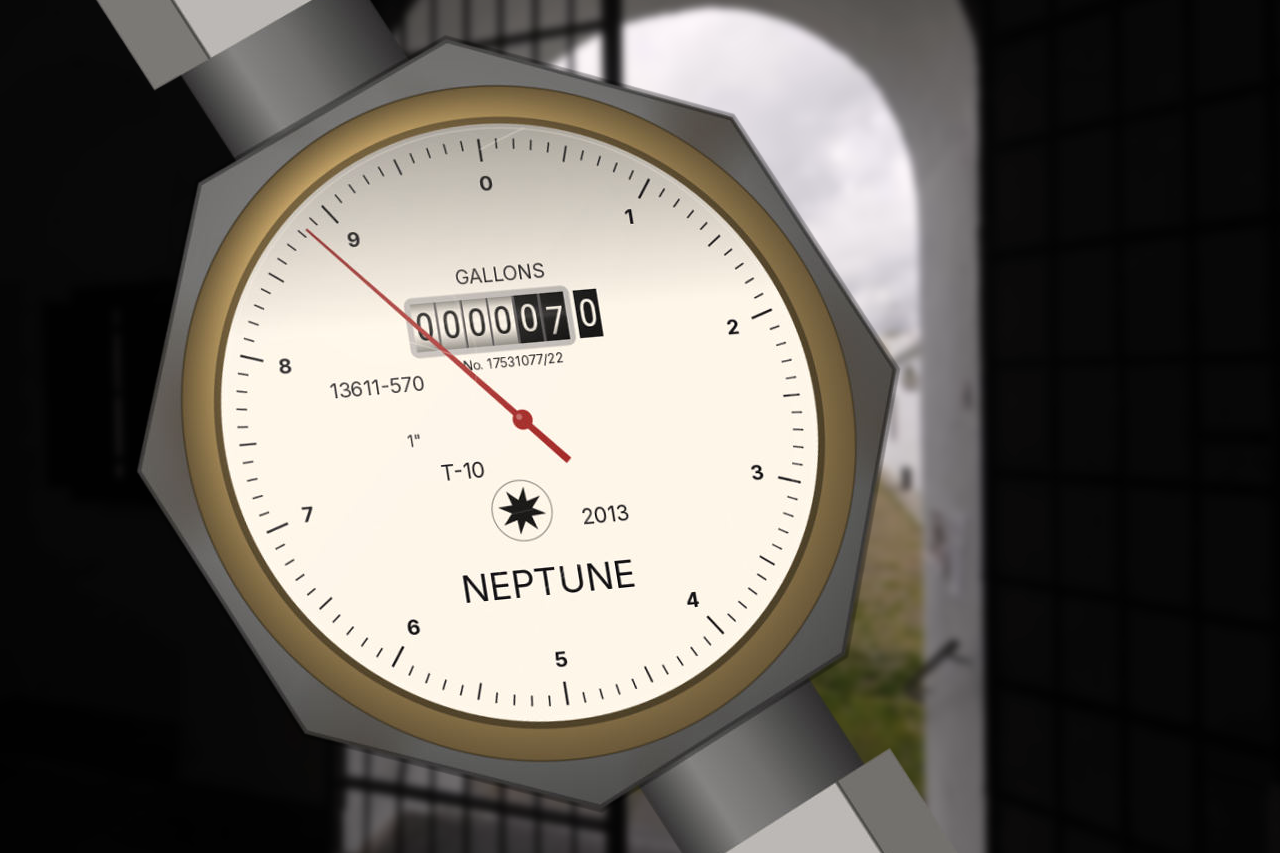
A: 68.8 gal
